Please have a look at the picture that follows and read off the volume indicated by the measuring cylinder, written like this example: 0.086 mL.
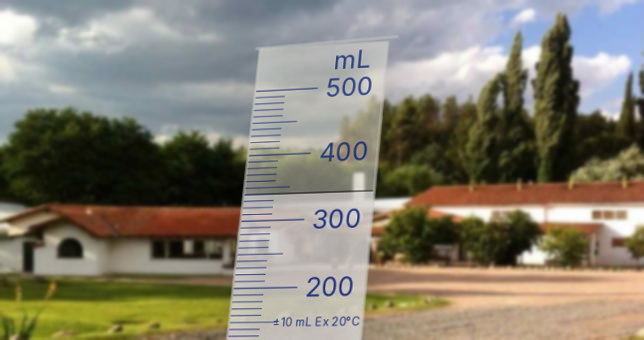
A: 340 mL
